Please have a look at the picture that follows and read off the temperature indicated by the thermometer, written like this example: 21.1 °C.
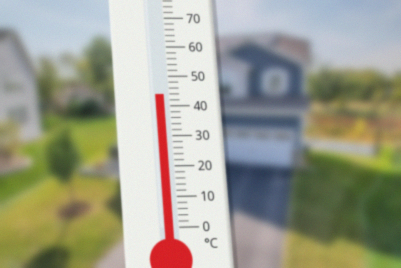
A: 44 °C
